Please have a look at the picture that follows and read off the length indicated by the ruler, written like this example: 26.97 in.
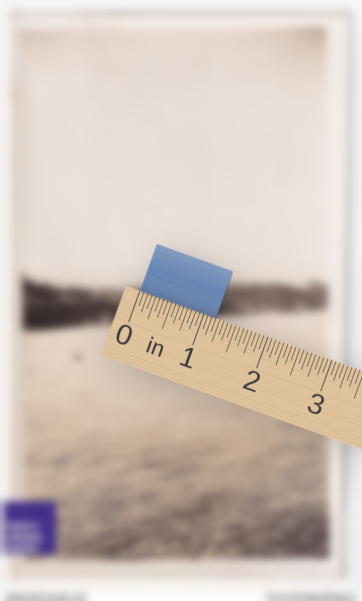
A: 1.1875 in
